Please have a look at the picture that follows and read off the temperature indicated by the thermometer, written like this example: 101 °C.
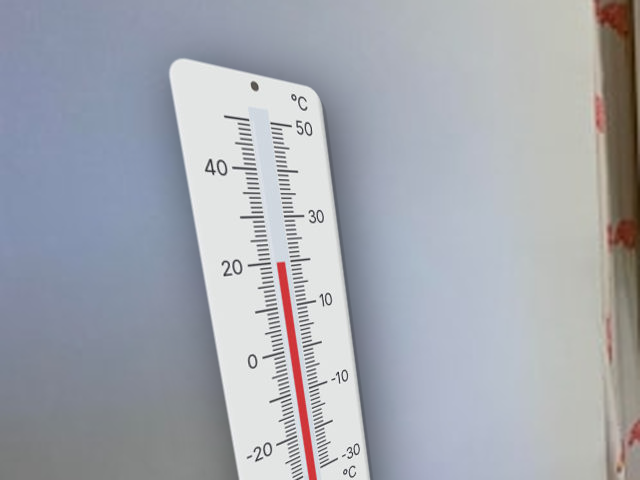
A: 20 °C
